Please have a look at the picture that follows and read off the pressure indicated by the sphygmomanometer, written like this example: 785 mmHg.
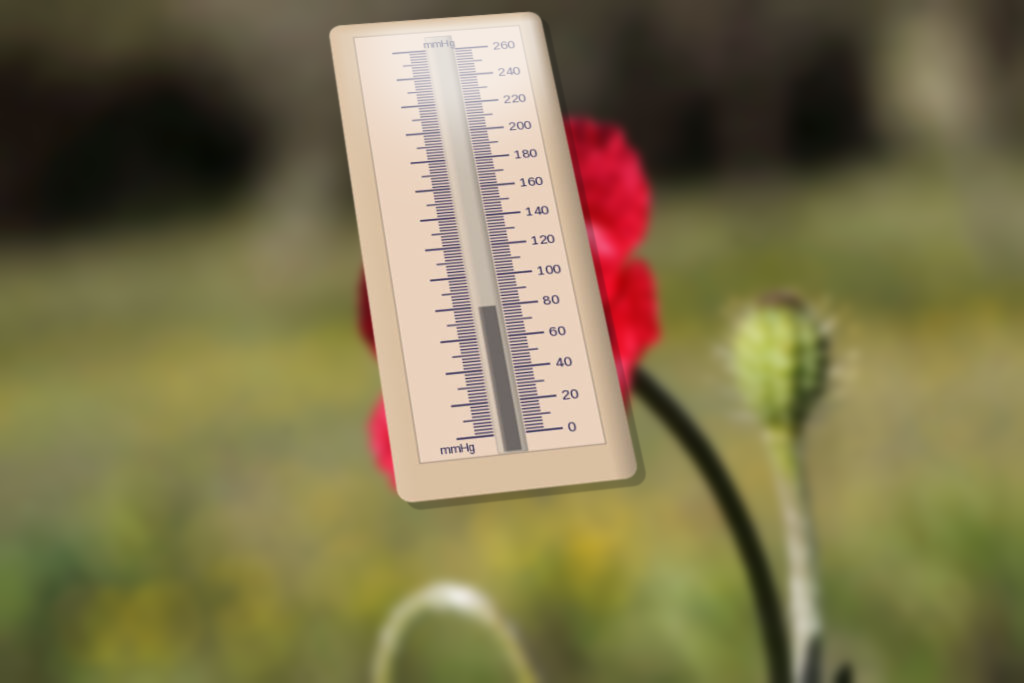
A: 80 mmHg
